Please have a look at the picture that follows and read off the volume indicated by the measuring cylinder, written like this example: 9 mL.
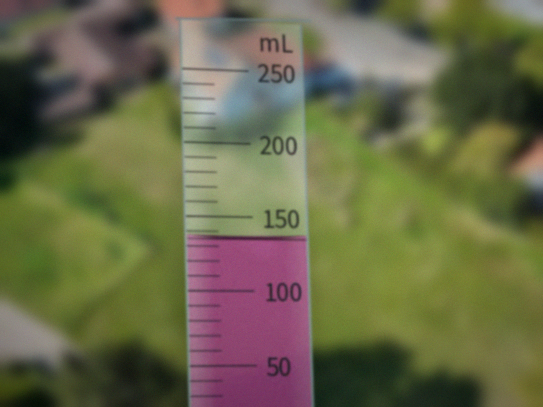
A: 135 mL
